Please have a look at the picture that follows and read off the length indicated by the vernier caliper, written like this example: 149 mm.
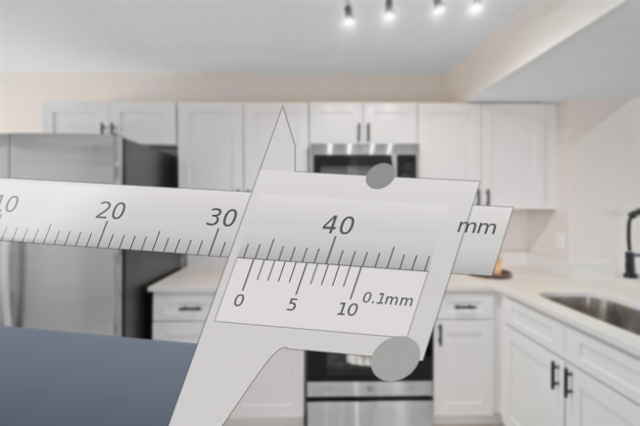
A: 33.9 mm
